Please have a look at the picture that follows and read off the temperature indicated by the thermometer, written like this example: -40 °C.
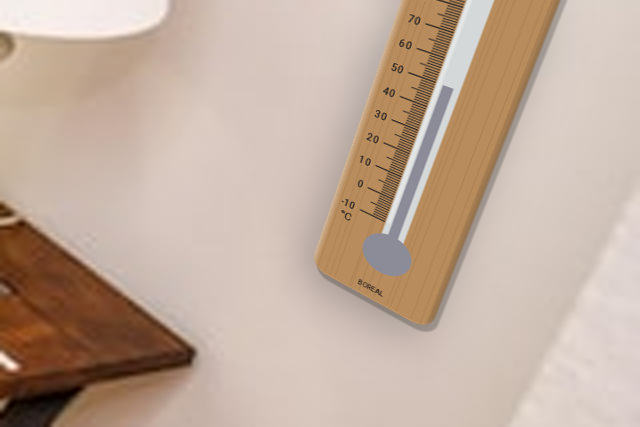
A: 50 °C
